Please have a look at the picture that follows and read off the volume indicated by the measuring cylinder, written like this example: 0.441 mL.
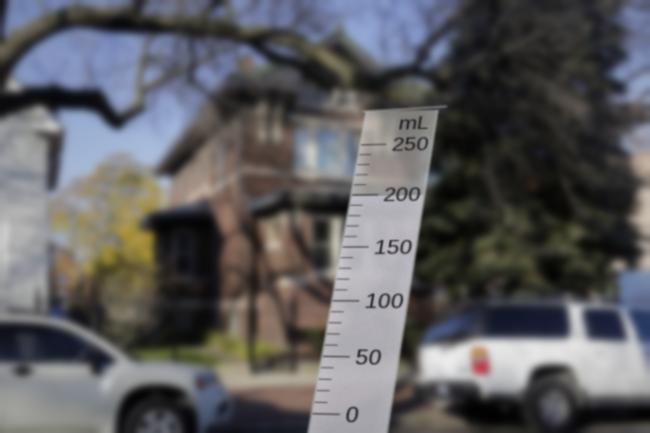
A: 200 mL
